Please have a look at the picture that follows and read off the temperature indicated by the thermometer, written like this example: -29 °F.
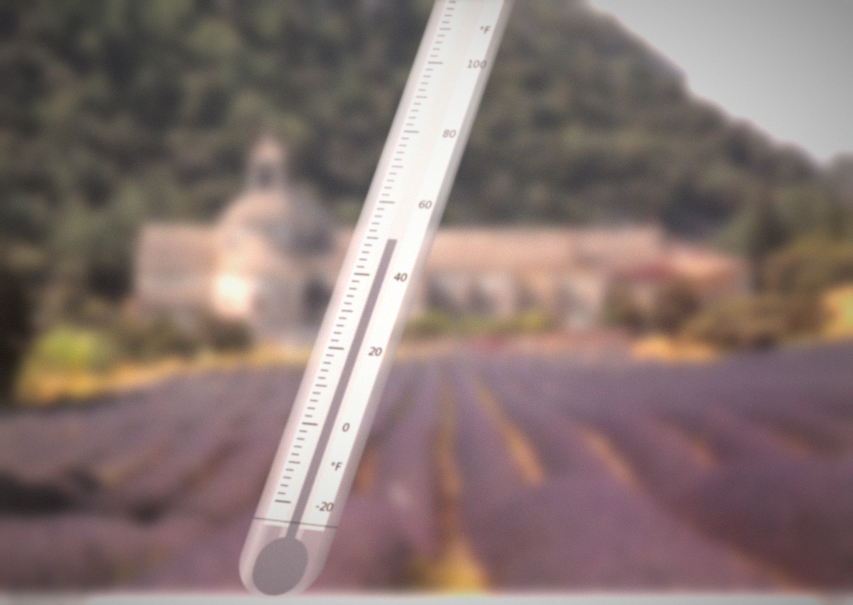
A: 50 °F
